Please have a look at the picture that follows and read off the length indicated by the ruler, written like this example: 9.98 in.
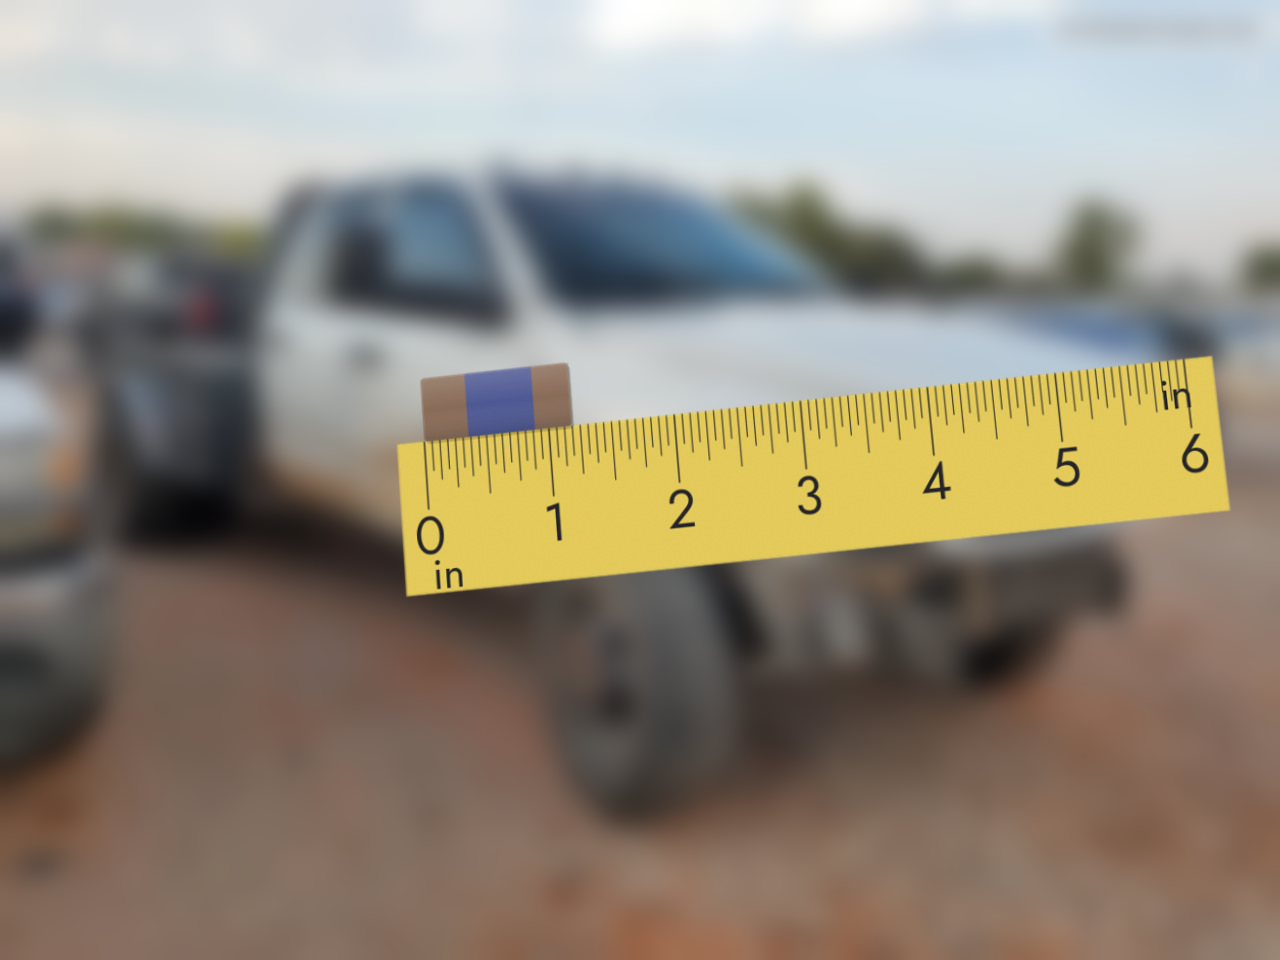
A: 1.1875 in
